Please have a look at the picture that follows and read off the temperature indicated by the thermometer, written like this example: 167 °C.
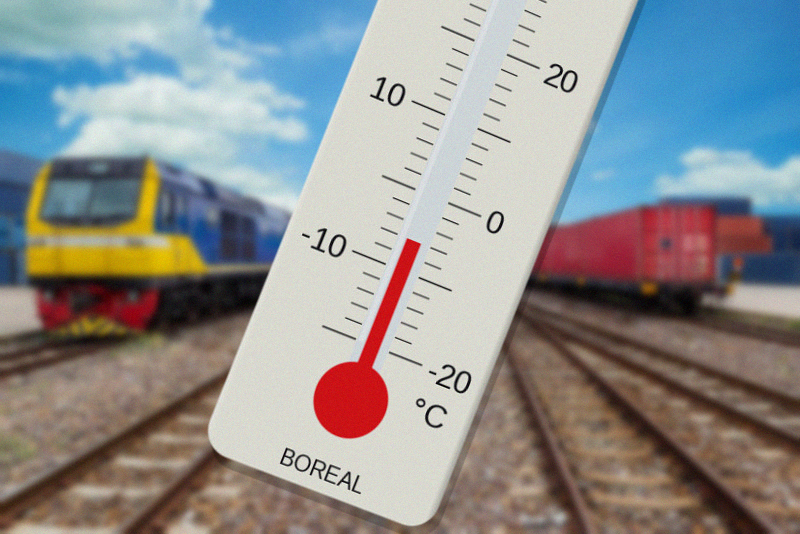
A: -6 °C
